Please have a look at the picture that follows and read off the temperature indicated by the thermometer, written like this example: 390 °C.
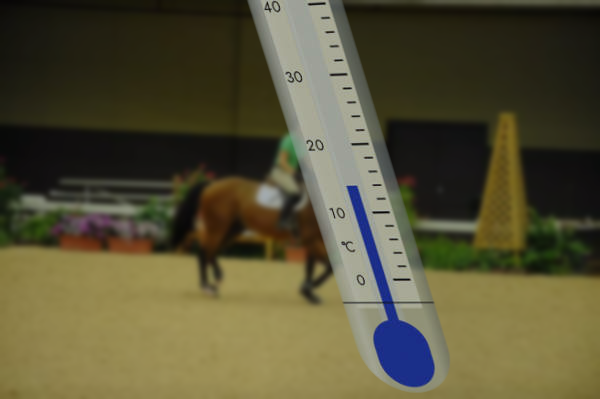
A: 14 °C
